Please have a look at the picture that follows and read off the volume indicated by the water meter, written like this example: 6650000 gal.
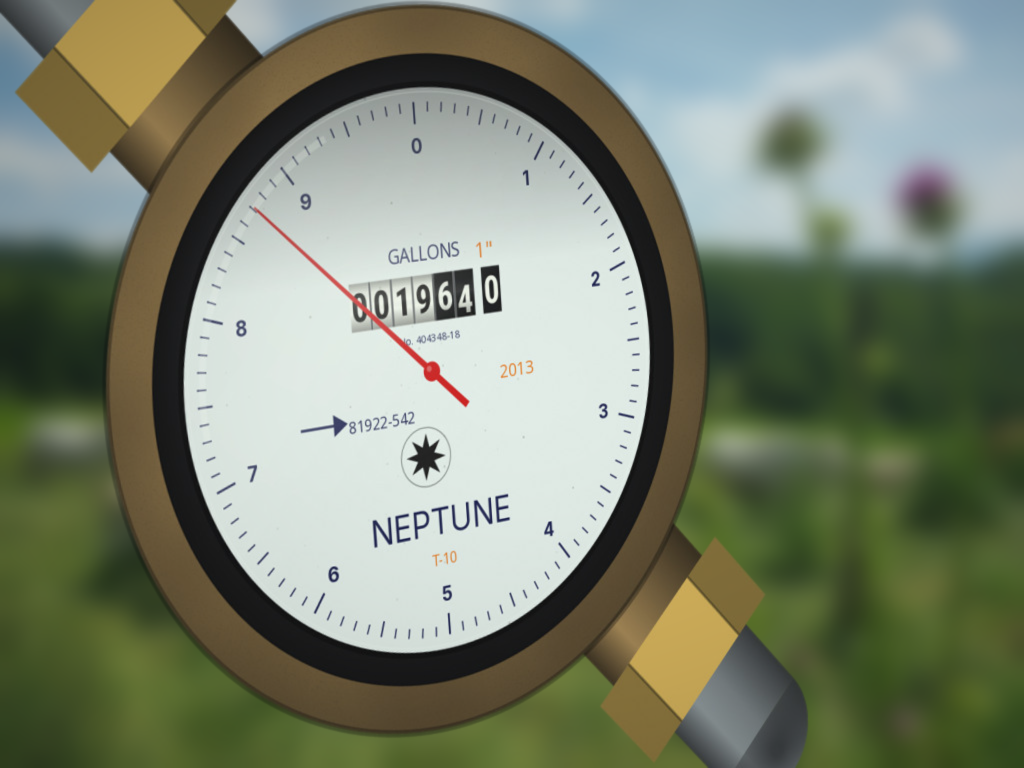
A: 19638.7 gal
